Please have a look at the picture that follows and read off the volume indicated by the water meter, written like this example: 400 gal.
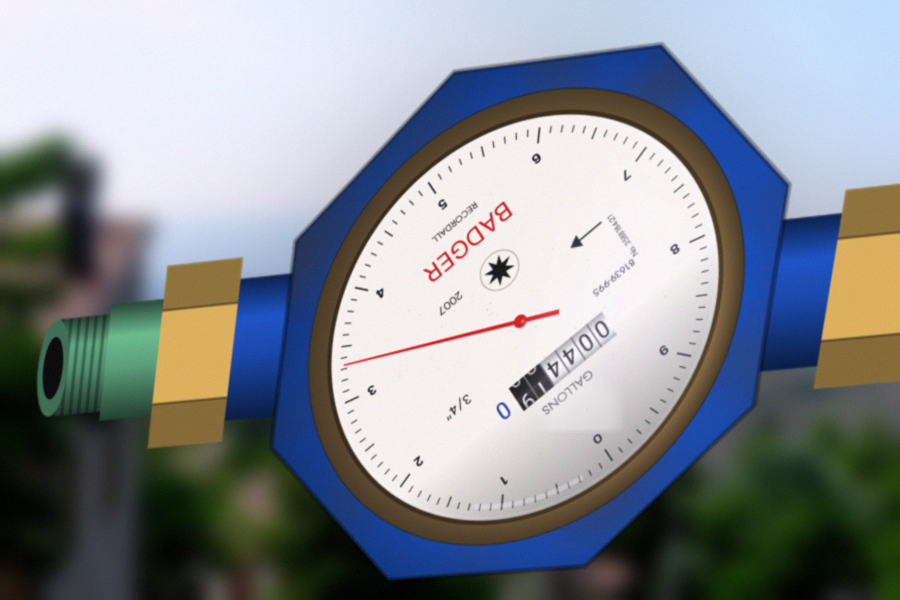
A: 44193.3 gal
